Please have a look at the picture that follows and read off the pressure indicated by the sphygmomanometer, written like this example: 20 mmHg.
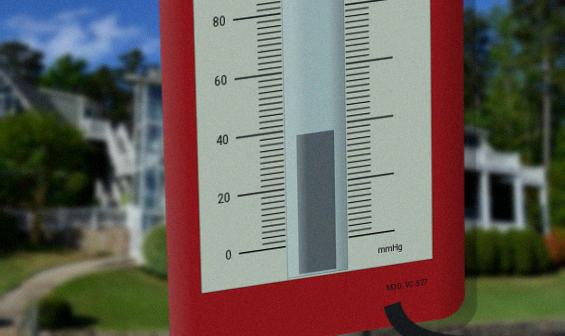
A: 38 mmHg
